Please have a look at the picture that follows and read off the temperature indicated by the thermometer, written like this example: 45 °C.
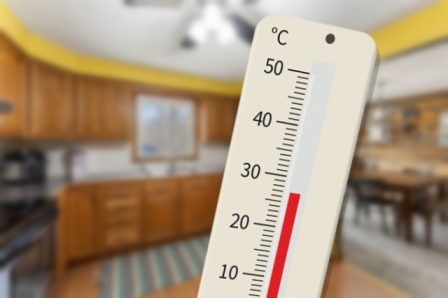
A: 27 °C
